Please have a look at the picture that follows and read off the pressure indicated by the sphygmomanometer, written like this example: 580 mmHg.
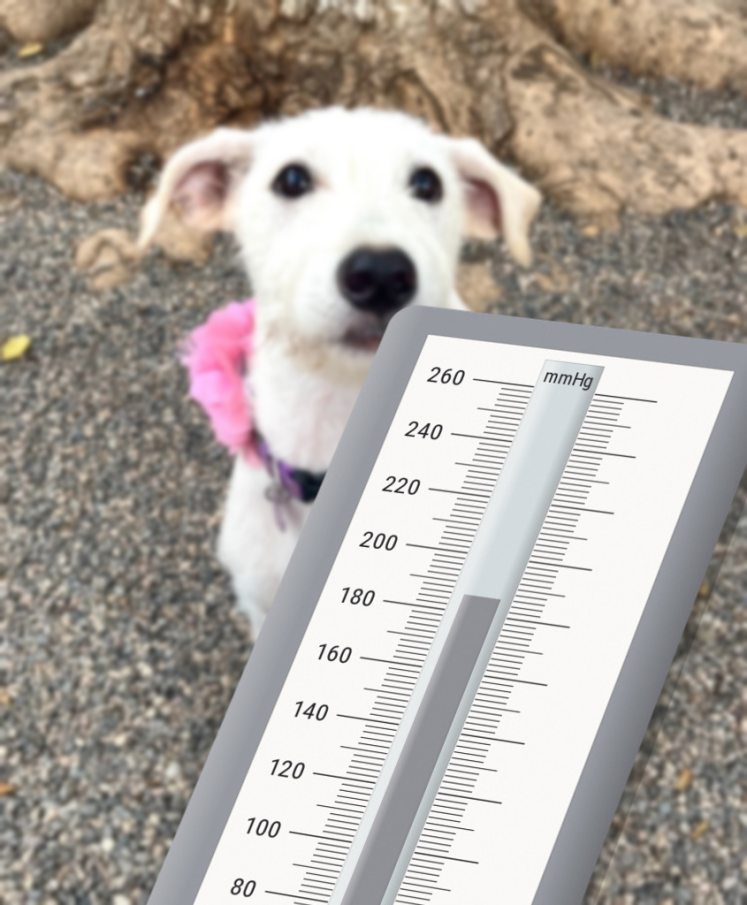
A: 186 mmHg
